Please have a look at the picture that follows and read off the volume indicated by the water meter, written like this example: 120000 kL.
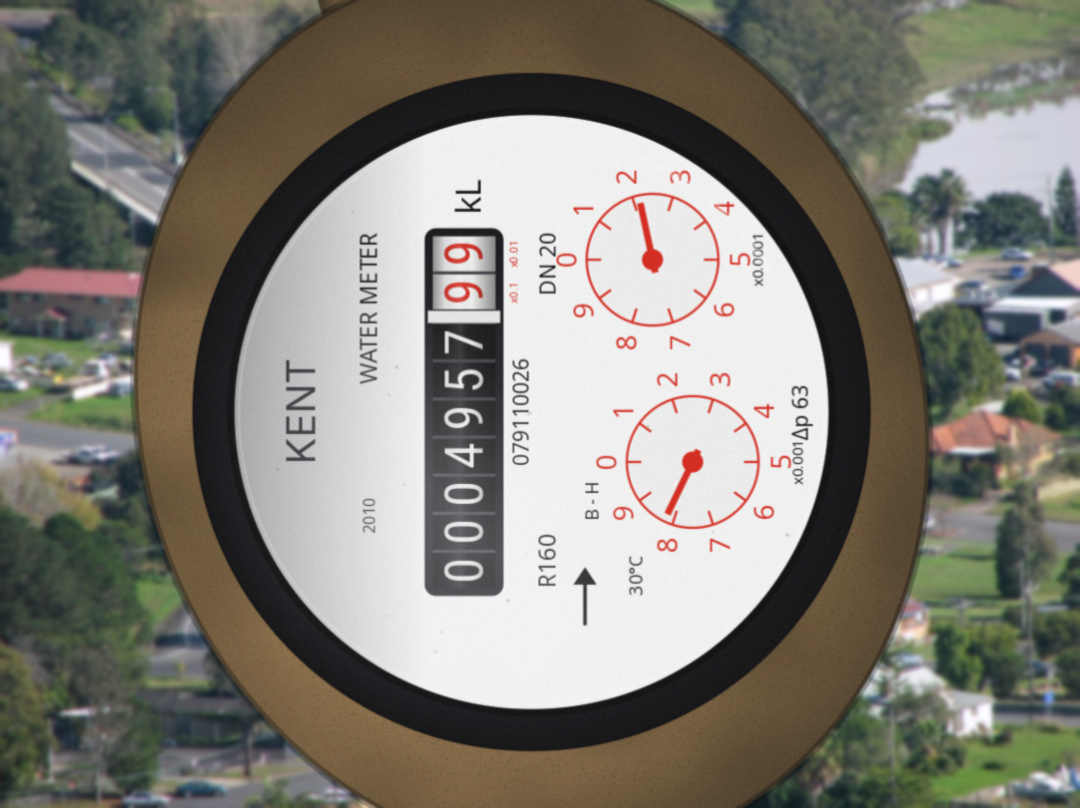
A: 4957.9982 kL
